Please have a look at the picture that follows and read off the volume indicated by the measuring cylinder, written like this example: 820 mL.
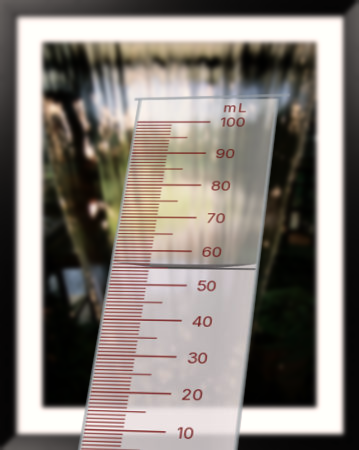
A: 55 mL
